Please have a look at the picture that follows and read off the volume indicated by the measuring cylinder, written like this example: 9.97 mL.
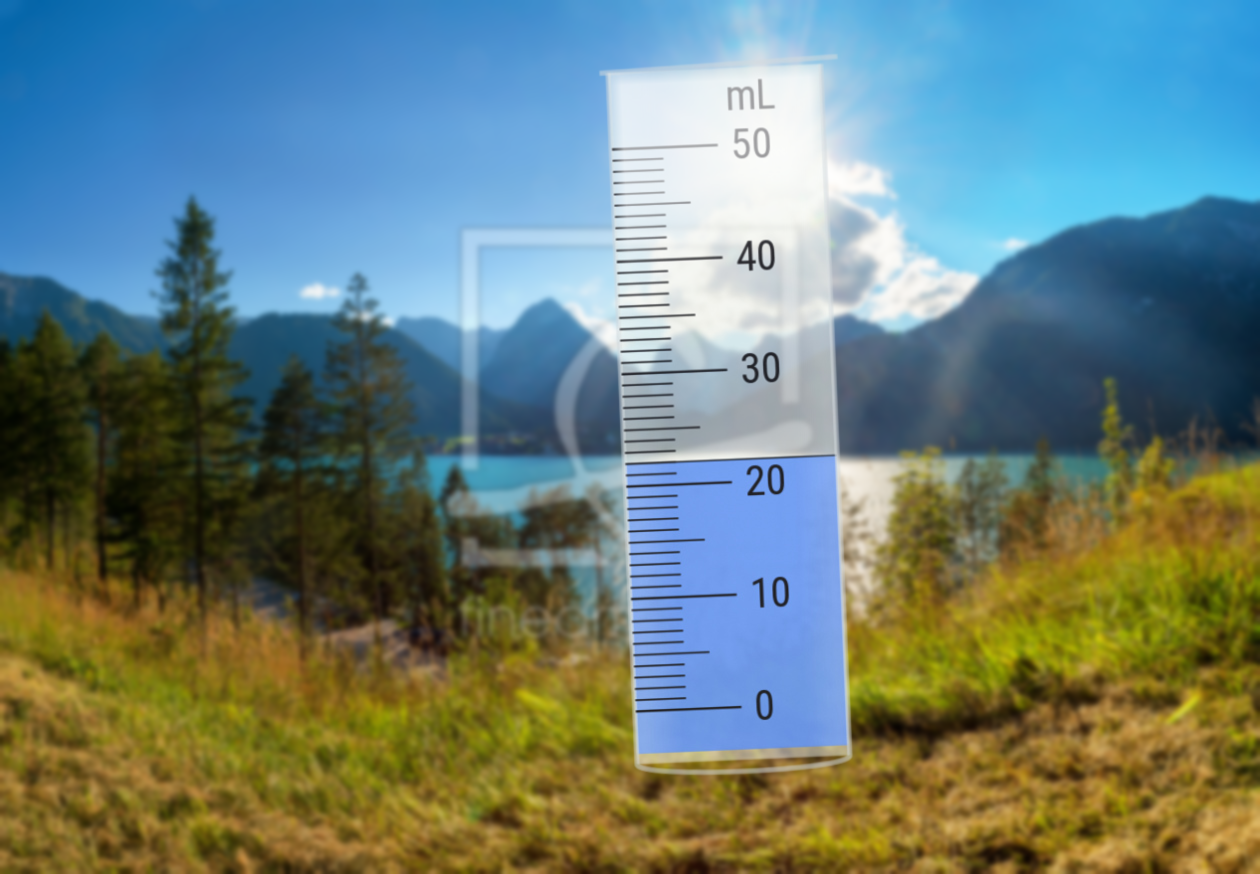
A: 22 mL
